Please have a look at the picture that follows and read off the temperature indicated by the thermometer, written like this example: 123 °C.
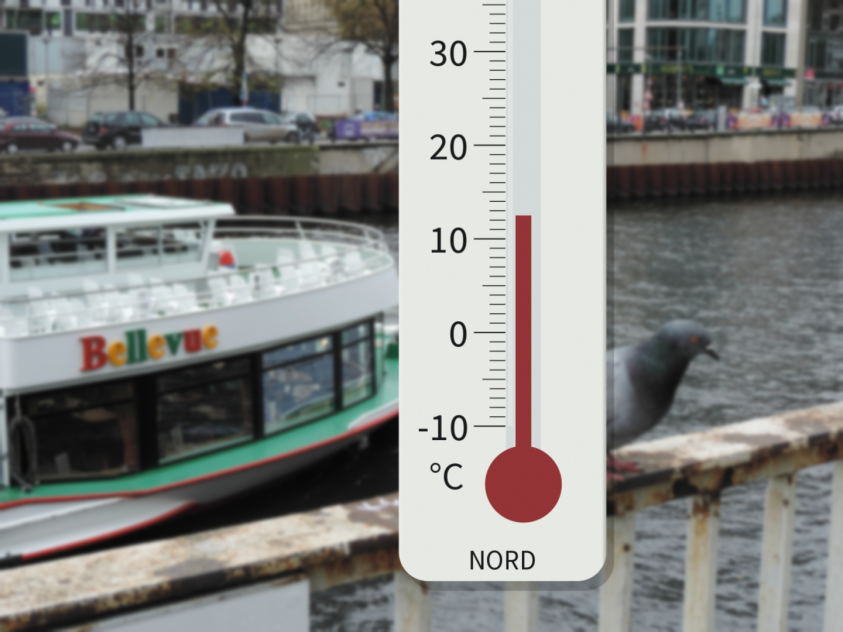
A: 12.5 °C
